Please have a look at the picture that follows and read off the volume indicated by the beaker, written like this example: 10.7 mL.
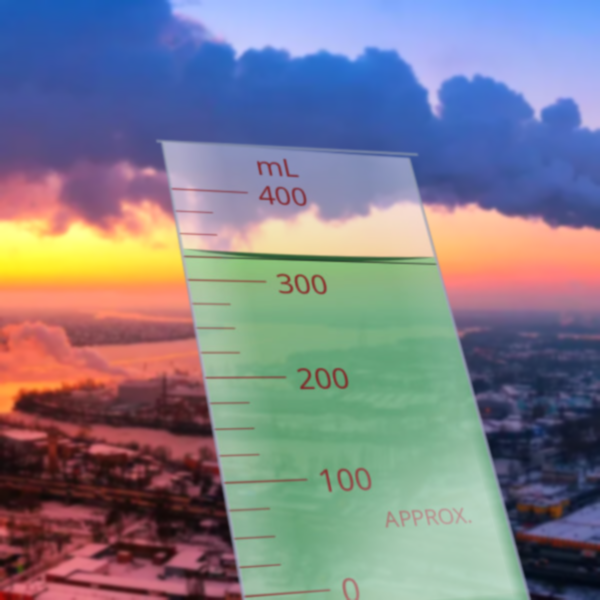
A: 325 mL
